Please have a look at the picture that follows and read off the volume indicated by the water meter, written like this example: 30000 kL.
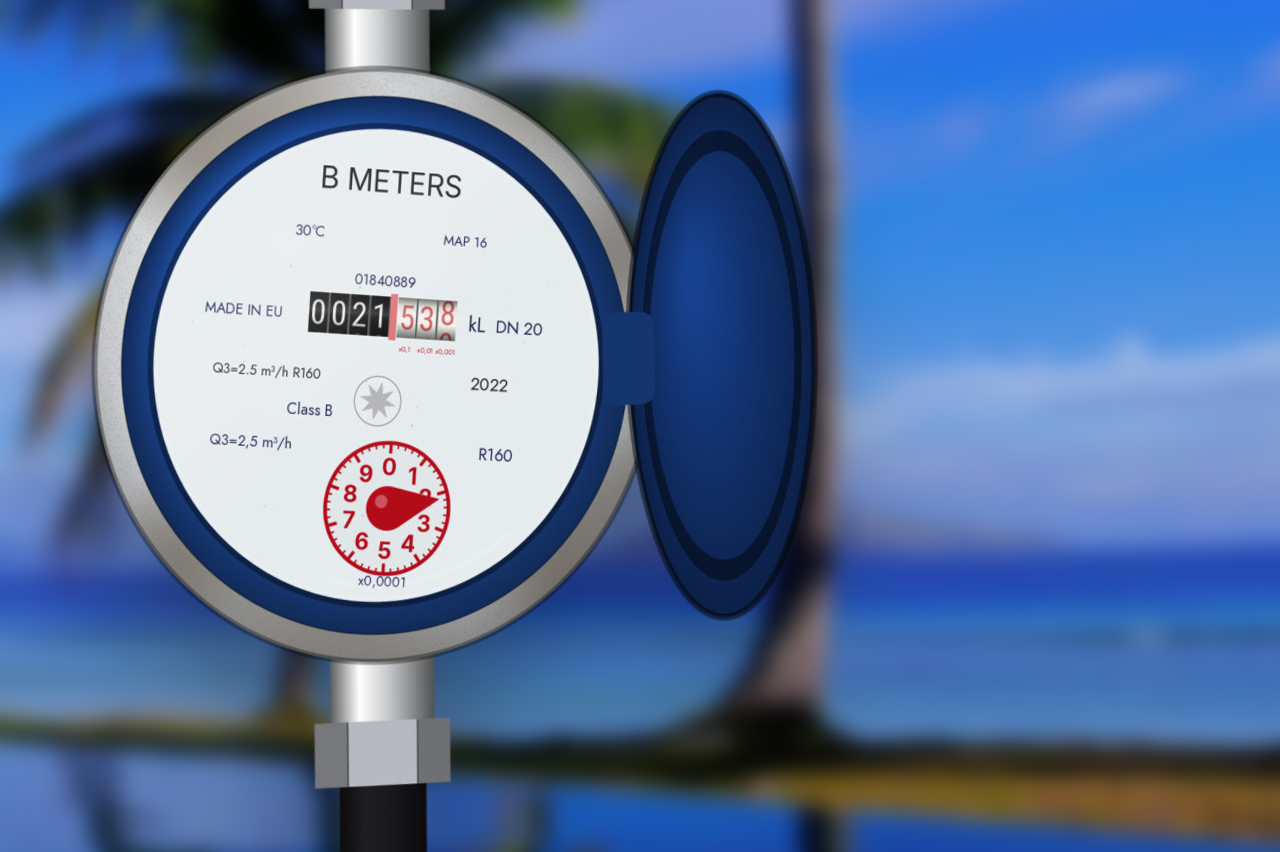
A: 21.5382 kL
